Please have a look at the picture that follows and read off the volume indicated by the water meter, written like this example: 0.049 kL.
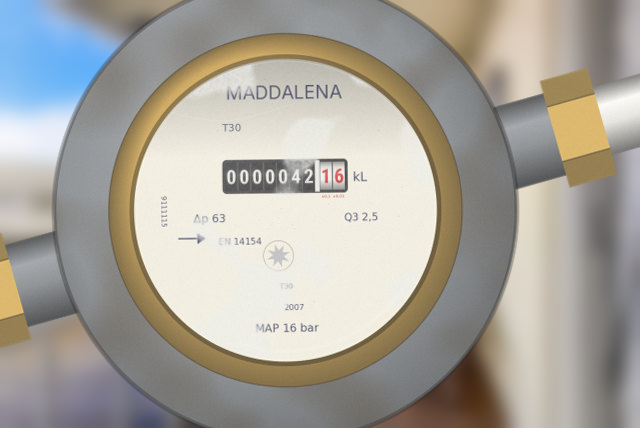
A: 42.16 kL
